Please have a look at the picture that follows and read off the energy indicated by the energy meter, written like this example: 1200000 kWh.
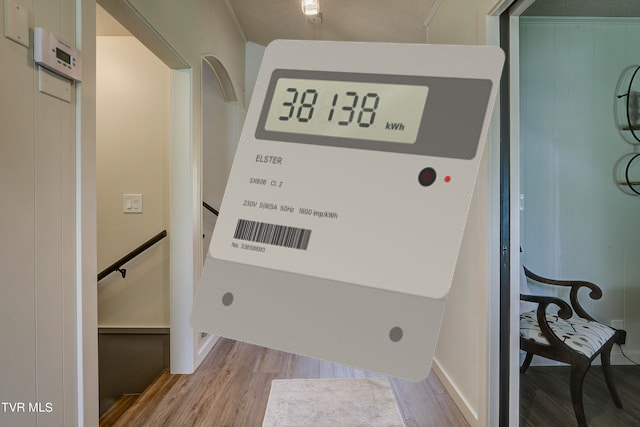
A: 38138 kWh
